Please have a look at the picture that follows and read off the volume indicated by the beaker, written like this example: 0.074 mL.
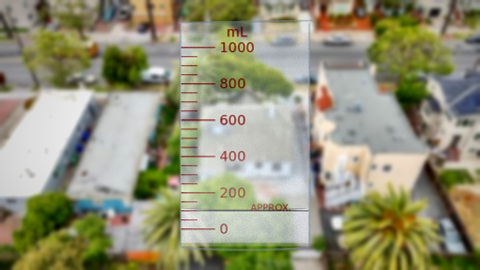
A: 100 mL
